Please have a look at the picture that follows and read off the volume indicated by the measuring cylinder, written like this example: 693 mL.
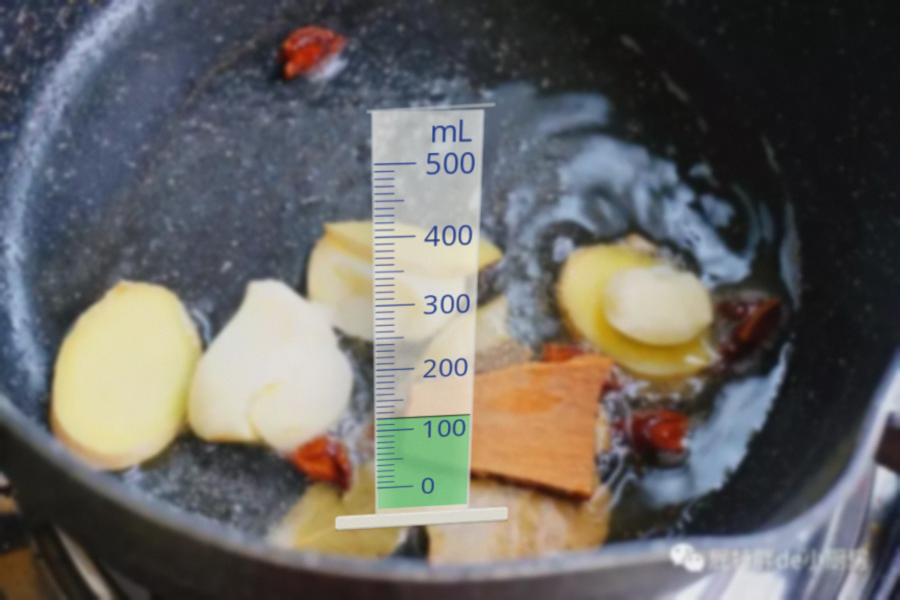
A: 120 mL
